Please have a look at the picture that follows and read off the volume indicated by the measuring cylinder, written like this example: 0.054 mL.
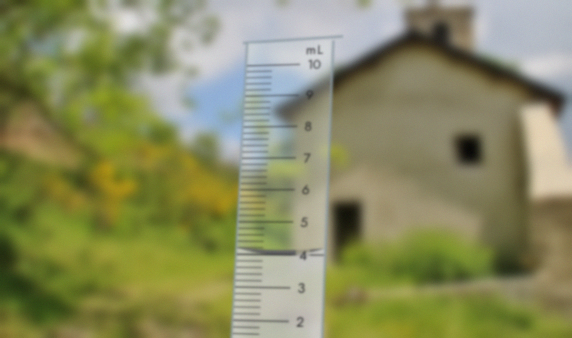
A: 4 mL
